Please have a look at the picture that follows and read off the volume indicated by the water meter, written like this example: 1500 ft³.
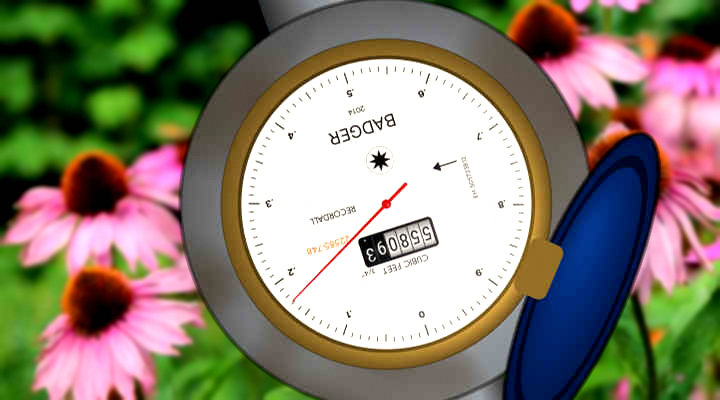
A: 558093.17 ft³
